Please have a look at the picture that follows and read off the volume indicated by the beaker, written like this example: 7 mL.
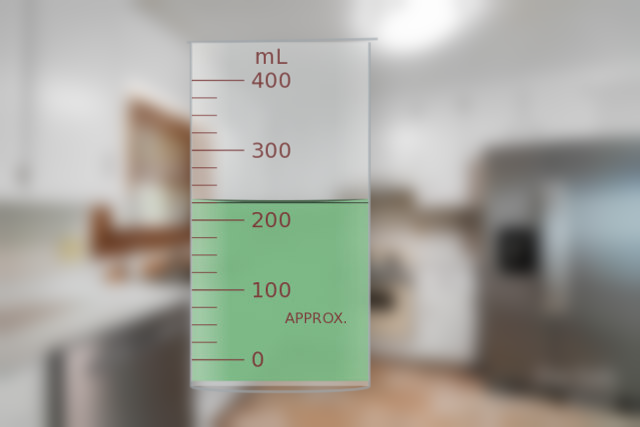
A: 225 mL
